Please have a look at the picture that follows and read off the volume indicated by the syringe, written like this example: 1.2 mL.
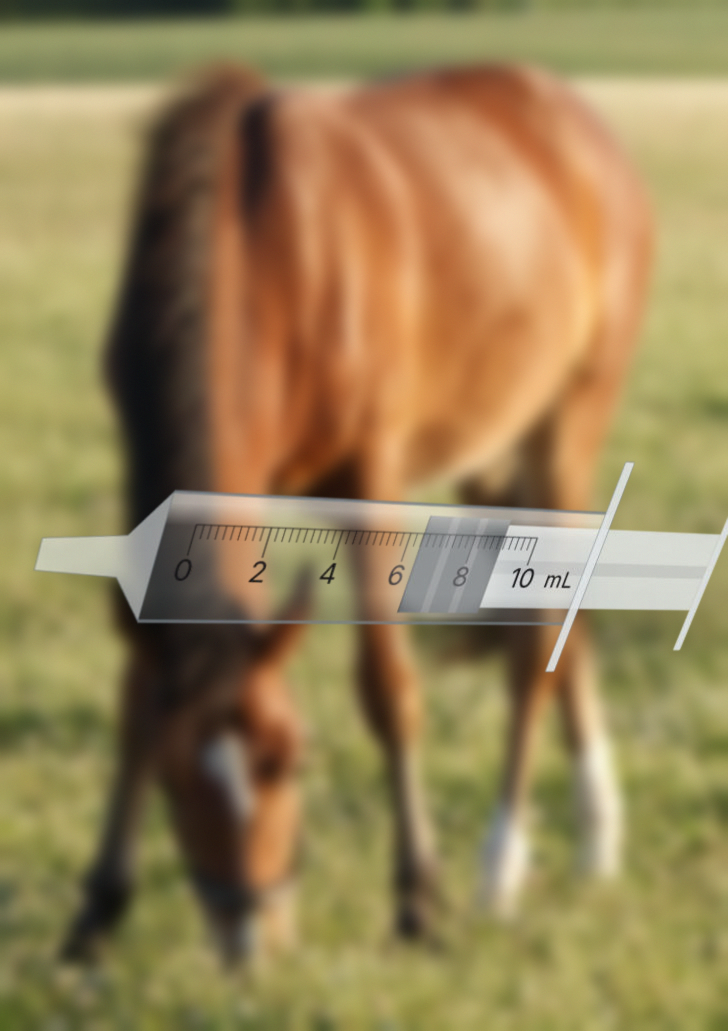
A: 6.4 mL
